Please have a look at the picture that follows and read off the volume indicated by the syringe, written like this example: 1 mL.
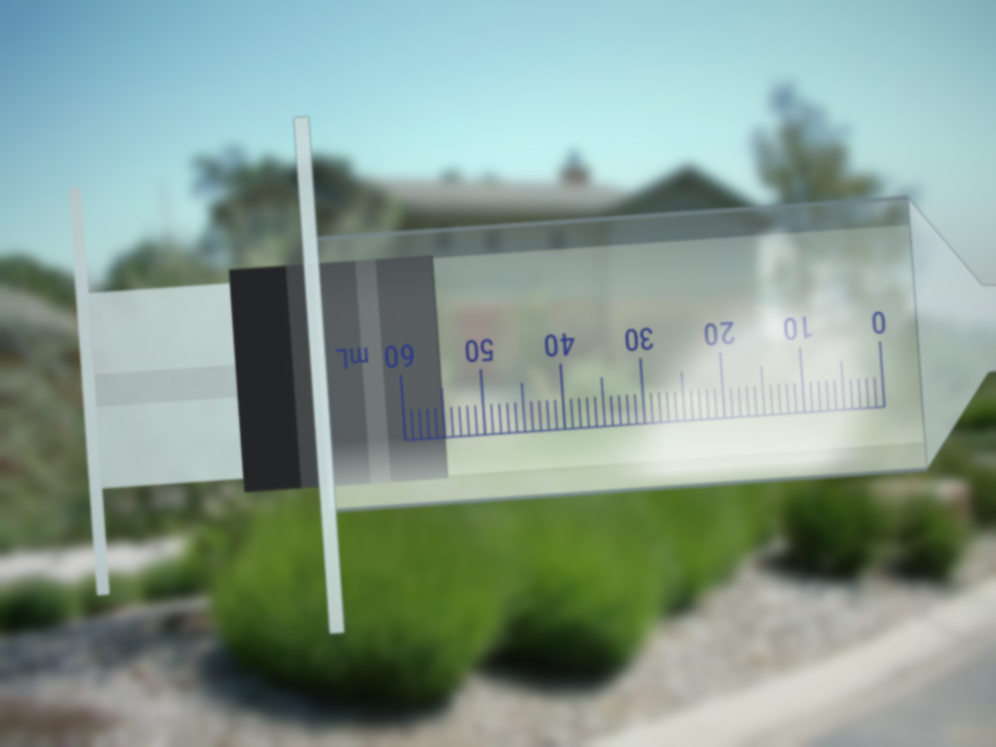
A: 55 mL
